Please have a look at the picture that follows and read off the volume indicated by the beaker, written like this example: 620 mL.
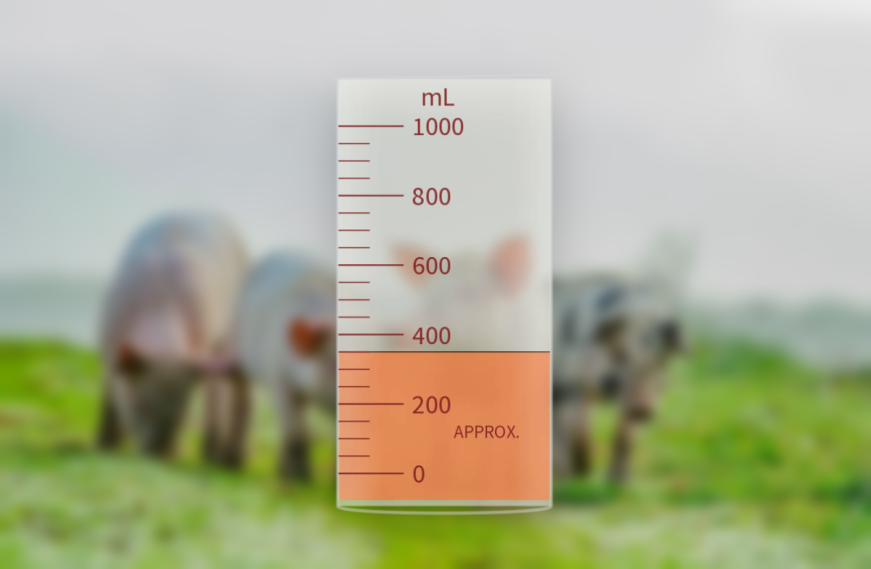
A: 350 mL
